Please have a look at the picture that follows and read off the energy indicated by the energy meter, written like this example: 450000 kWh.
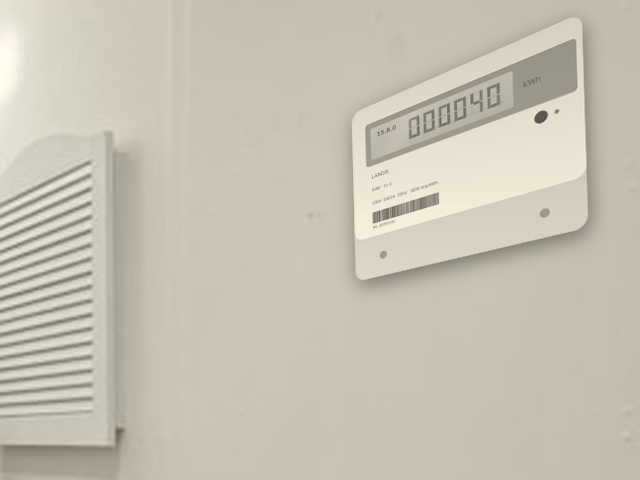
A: 40 kWh
